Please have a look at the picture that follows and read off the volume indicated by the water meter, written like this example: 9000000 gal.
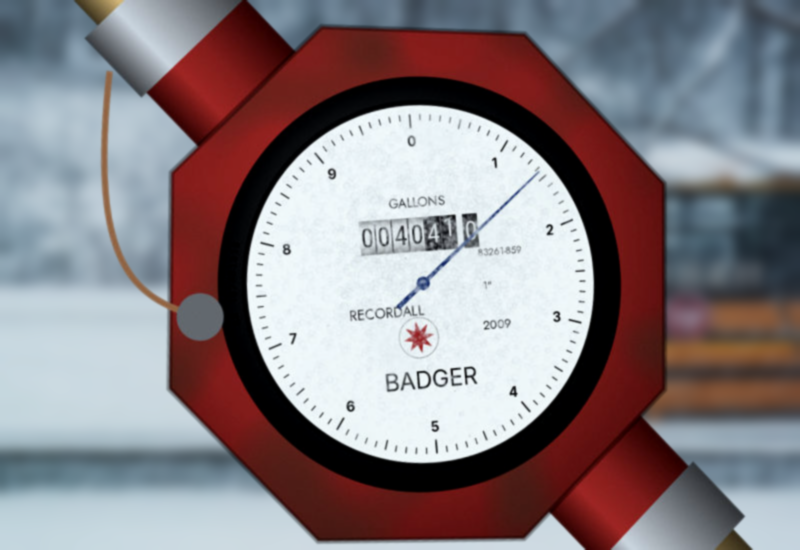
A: 40411.4 gal
